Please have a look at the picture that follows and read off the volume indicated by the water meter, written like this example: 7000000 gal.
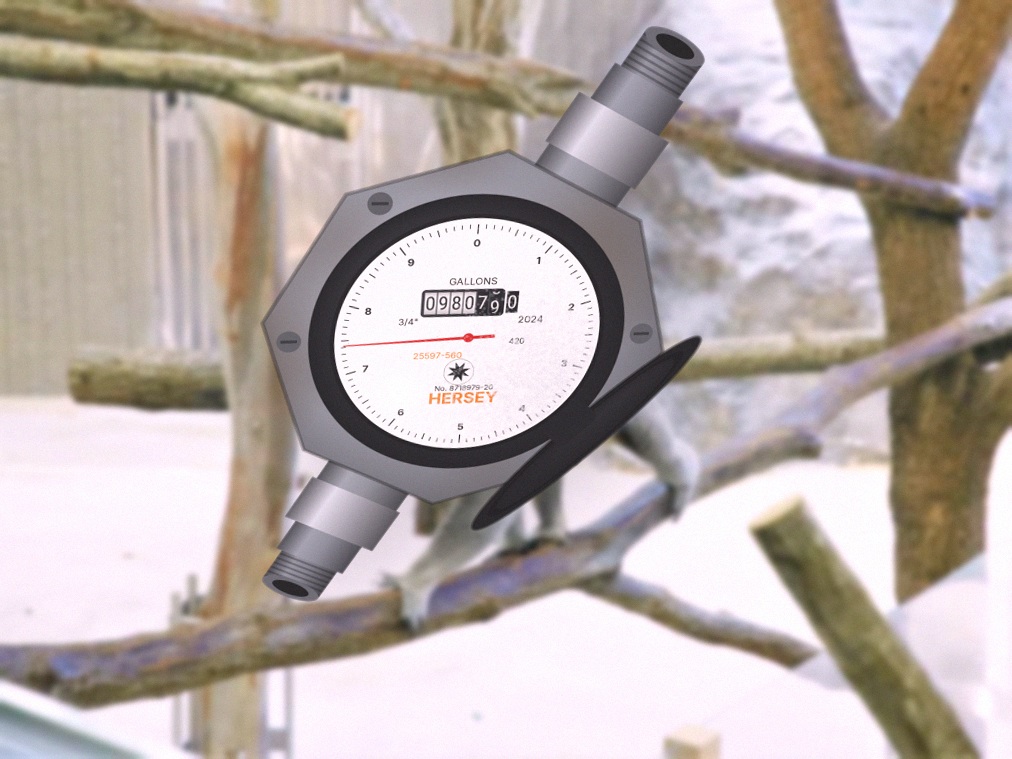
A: 980787.4 gal
